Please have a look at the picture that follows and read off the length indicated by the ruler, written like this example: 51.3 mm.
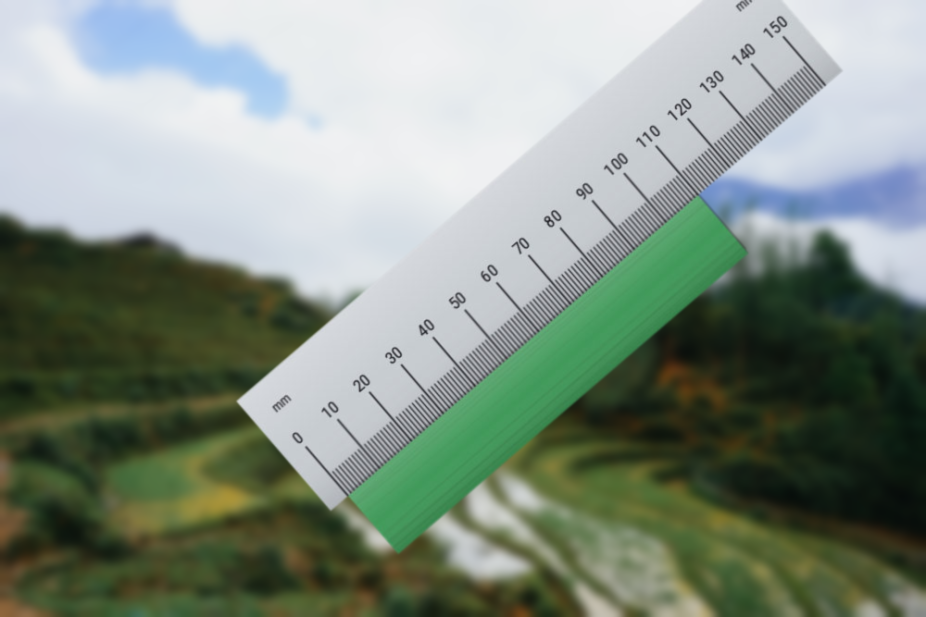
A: 110 mm
